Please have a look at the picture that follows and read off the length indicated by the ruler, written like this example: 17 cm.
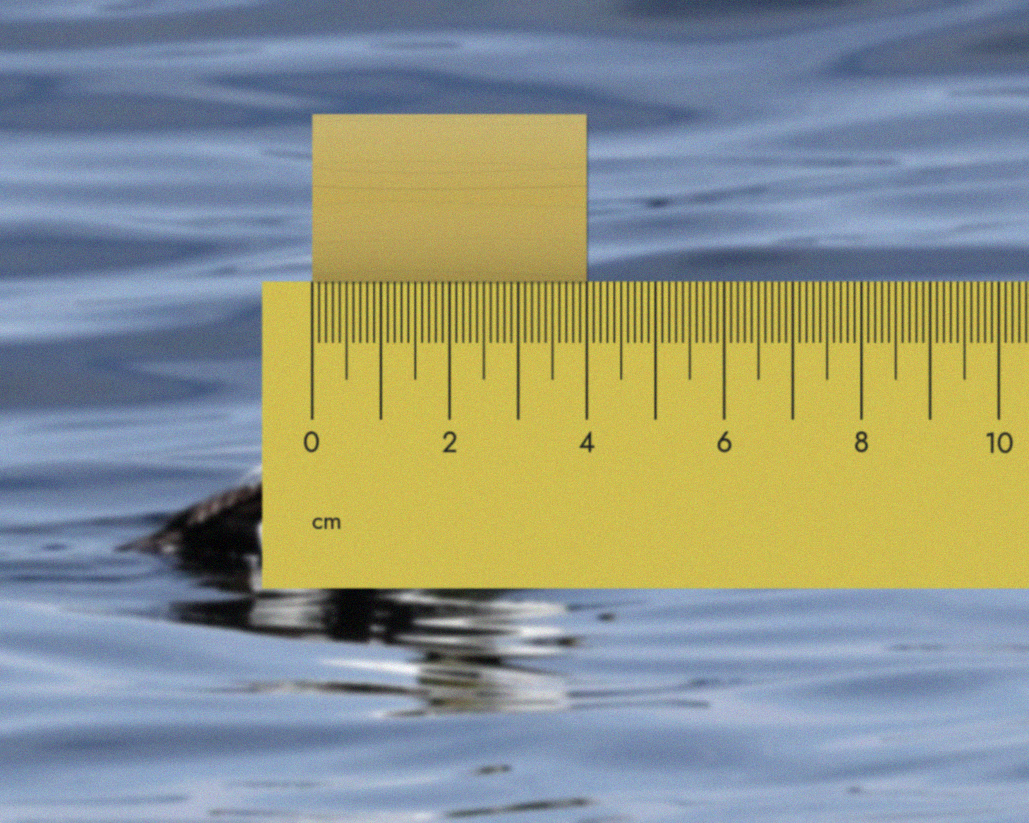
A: 4 cm
